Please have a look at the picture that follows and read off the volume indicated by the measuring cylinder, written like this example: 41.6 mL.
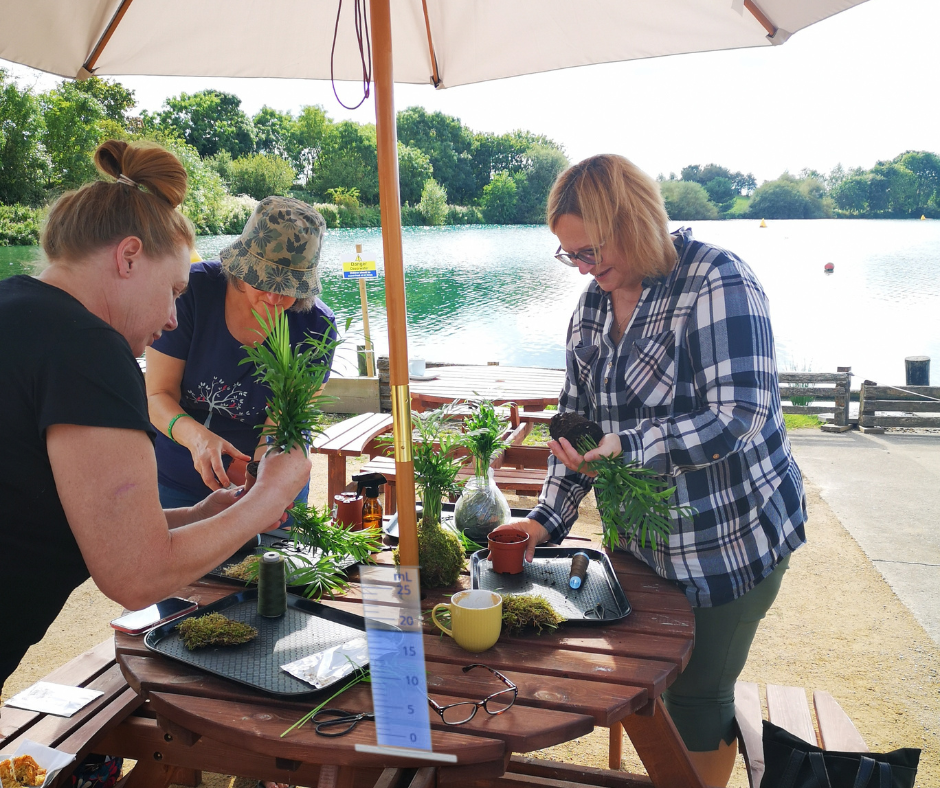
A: 18 mL
